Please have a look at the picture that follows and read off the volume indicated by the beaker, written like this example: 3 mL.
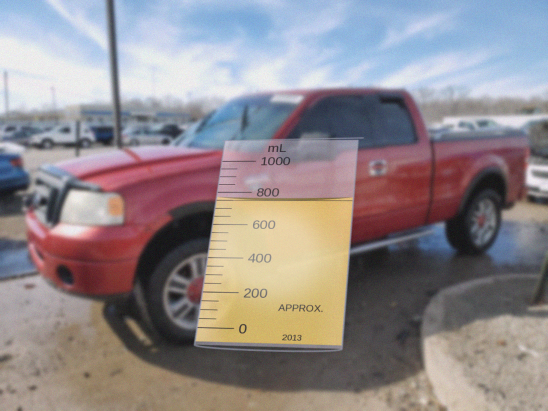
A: 750 mL
